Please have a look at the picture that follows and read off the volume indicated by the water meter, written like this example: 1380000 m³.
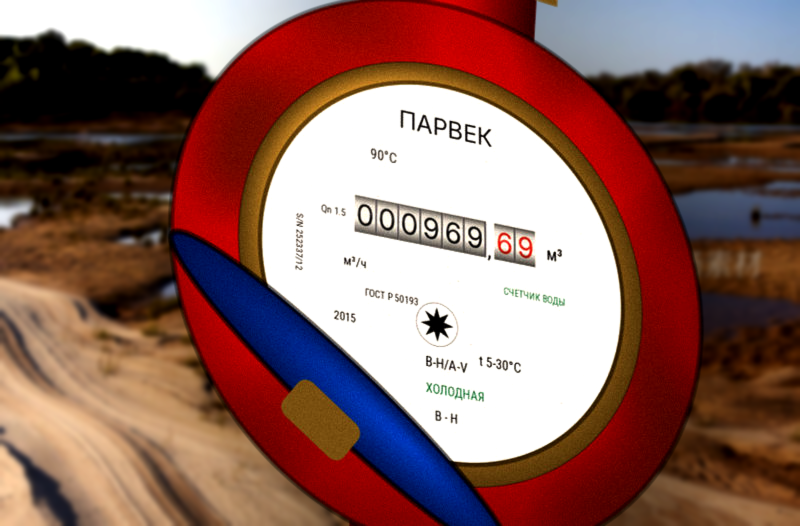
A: 969.69 m³
